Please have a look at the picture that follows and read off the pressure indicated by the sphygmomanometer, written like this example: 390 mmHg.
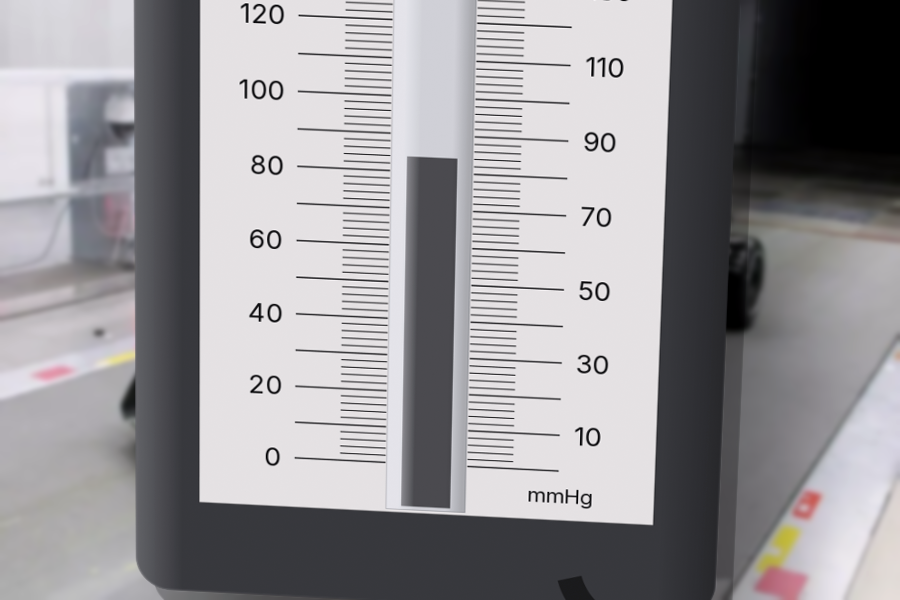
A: 84 mmHg
